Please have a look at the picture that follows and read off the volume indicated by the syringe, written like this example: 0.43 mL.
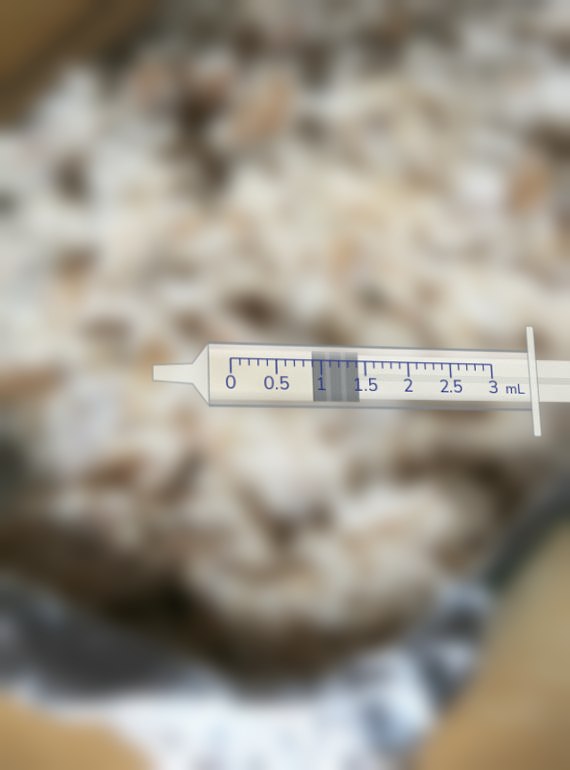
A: 0.9 mL
